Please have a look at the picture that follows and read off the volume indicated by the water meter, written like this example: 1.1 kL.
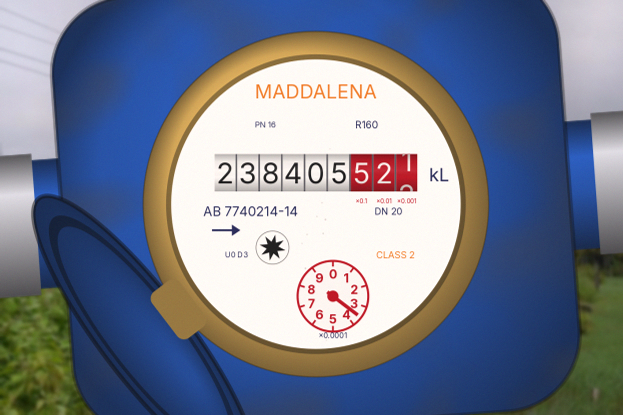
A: 238405.5213 kL
